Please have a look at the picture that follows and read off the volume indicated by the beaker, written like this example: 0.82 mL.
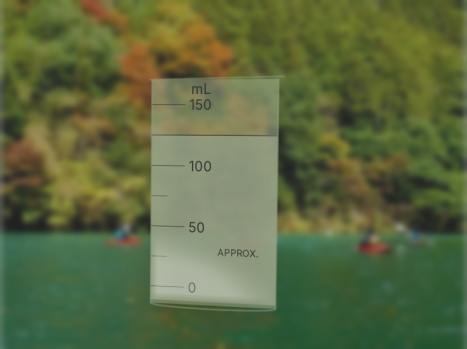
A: 125 mL
